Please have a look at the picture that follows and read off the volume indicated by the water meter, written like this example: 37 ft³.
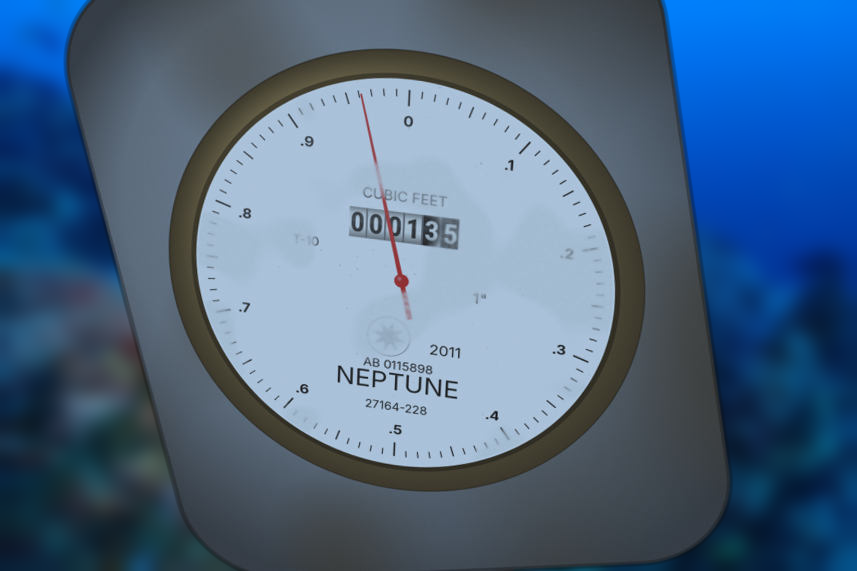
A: 134.96 ft³
